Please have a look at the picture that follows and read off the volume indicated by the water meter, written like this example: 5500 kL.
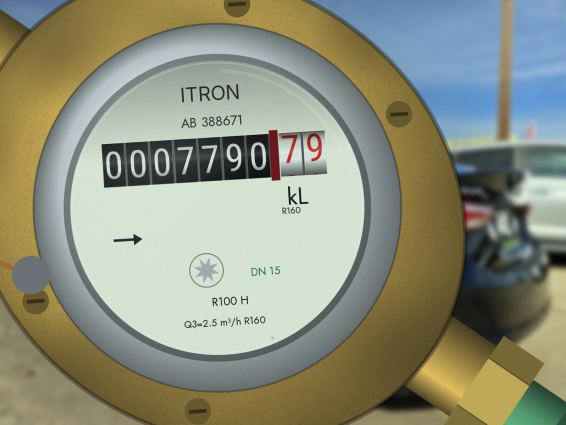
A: 7790.79 kL
